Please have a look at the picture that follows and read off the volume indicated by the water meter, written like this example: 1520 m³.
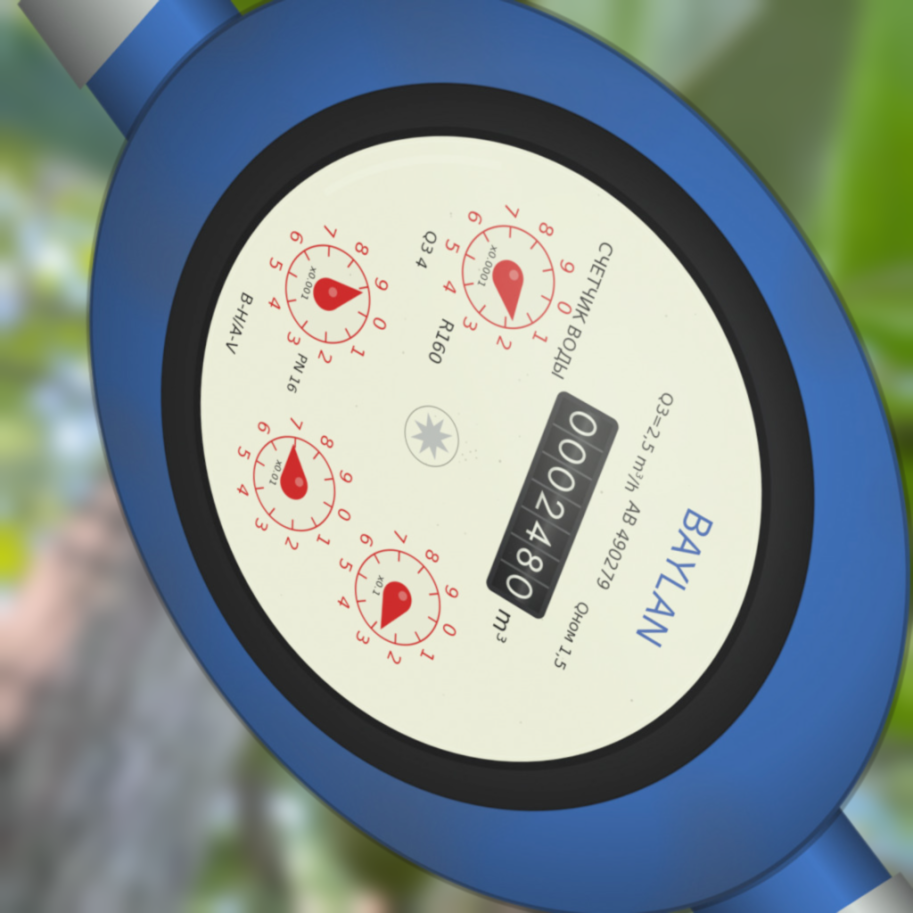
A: 2480.2691 m³
